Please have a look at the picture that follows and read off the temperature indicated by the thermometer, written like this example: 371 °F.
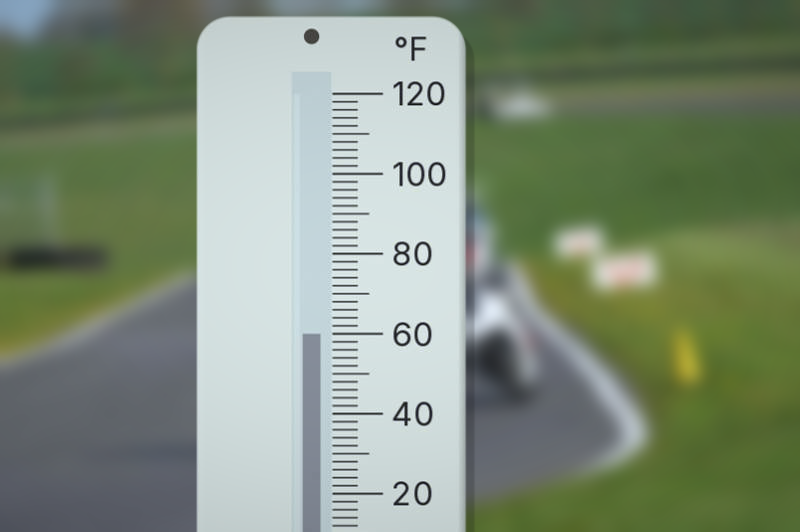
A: 60 °F
